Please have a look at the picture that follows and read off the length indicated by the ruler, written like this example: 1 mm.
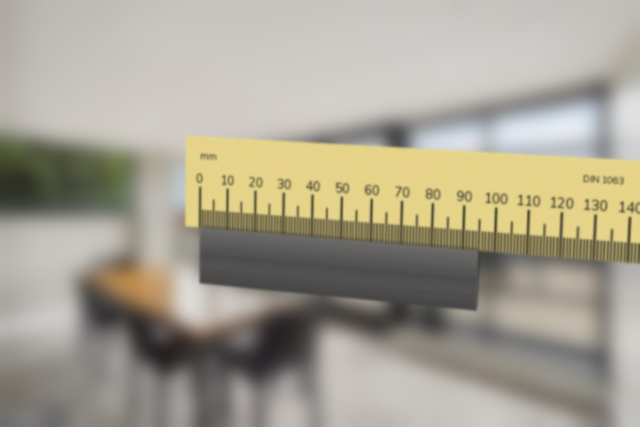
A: 95 mm
